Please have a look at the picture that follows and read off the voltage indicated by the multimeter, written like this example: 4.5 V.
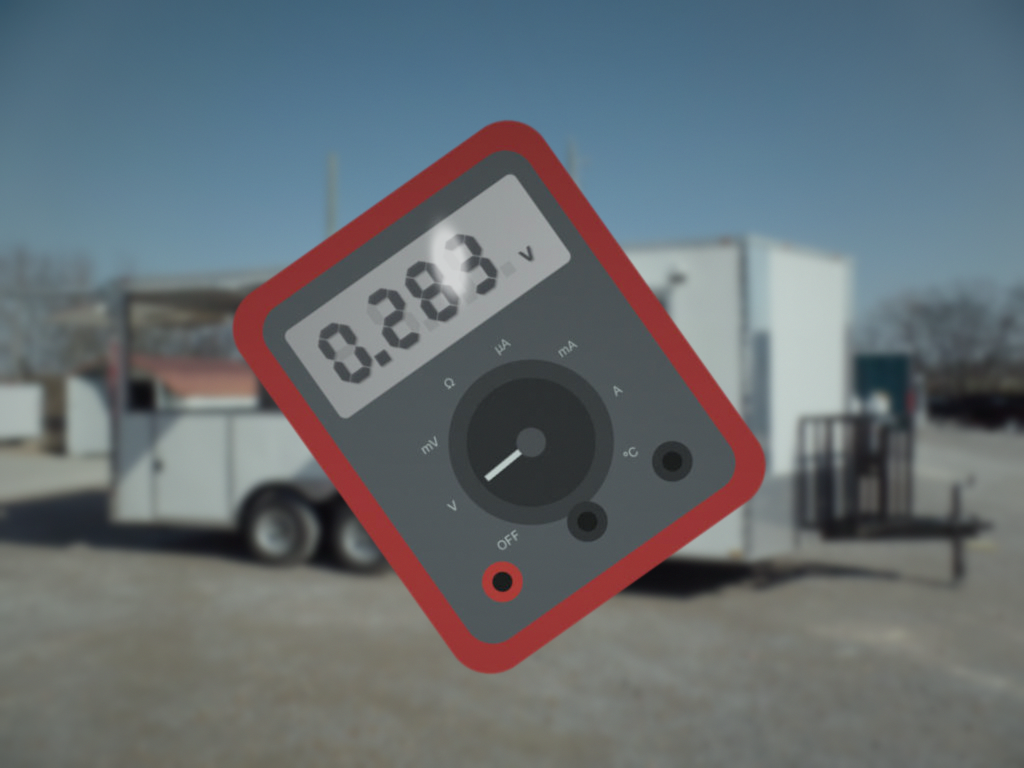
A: 0.283 V
